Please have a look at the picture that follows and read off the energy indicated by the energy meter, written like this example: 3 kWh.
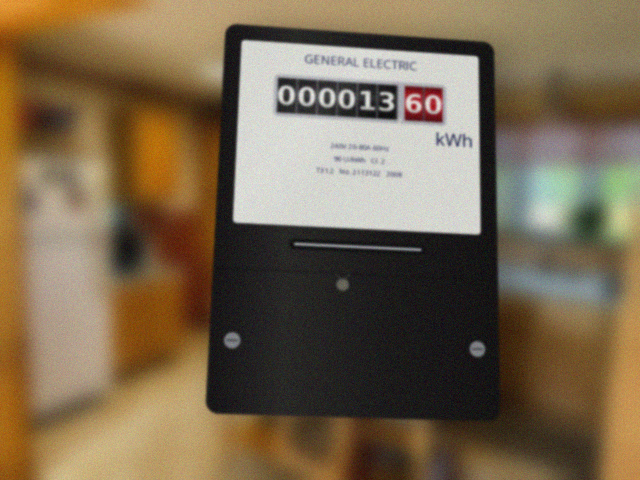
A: 13.60 kWh
